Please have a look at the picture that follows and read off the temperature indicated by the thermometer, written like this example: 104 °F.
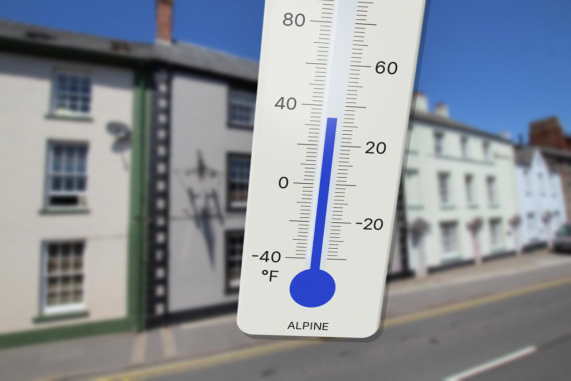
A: 34 °F
